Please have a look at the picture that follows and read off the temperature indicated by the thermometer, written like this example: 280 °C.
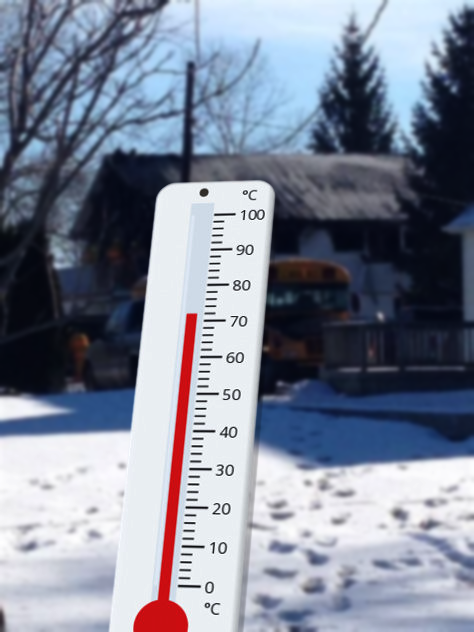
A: 72 °C
